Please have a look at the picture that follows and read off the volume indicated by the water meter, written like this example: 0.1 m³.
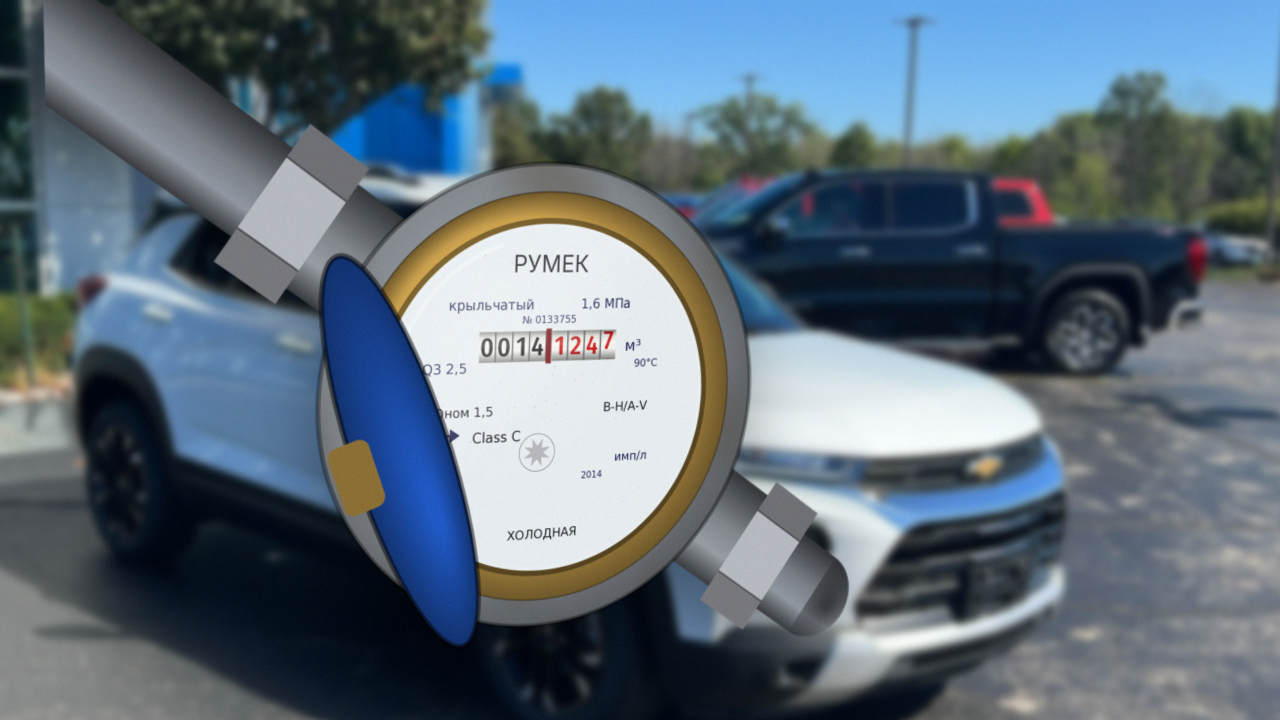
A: 14.1247 m³
